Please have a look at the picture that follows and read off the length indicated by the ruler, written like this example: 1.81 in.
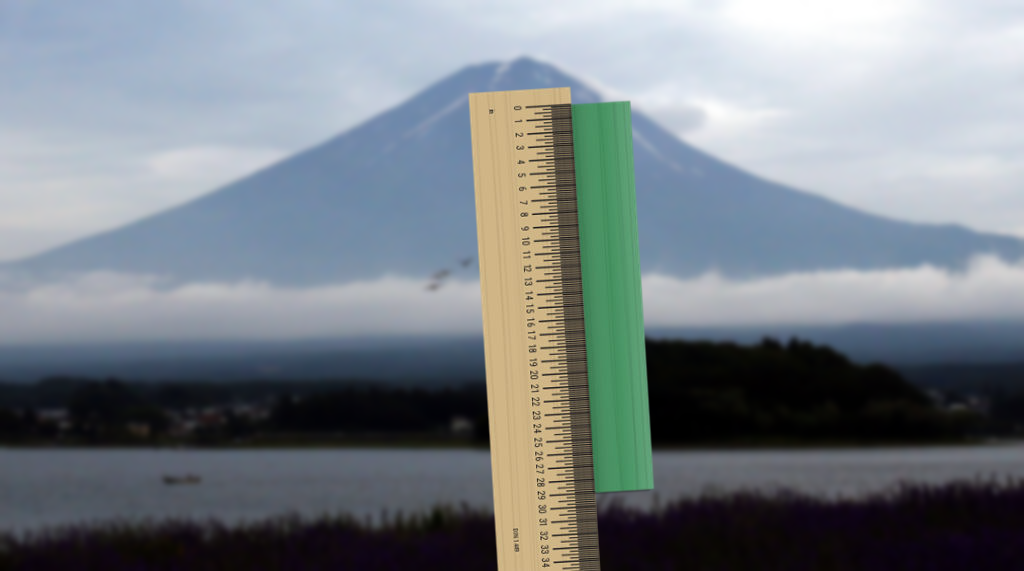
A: 29 in
